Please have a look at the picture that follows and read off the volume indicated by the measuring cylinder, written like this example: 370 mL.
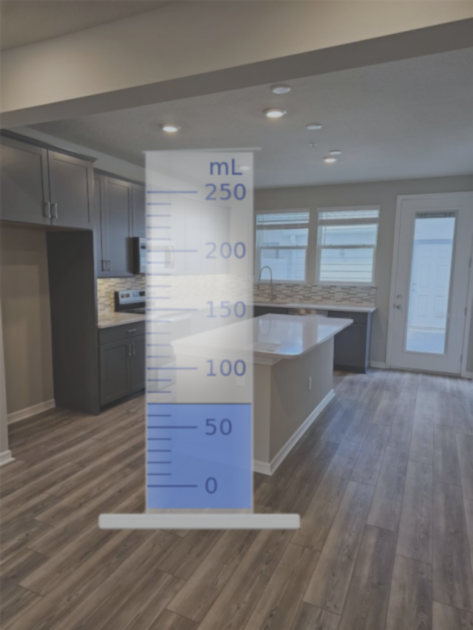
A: 70 mL
